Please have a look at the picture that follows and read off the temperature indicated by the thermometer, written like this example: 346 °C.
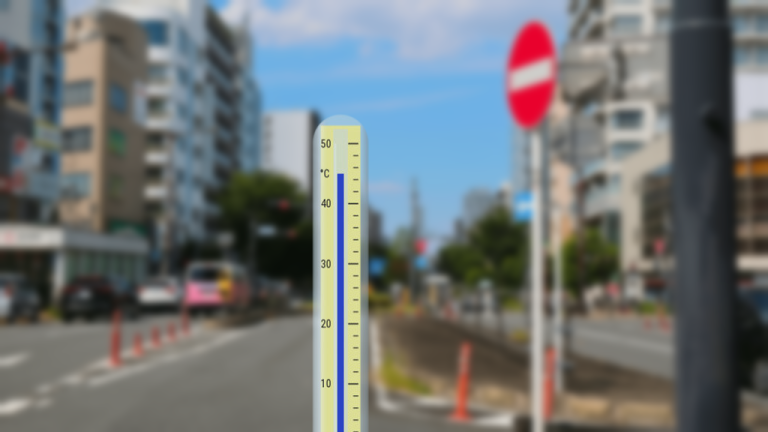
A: 45 °C
